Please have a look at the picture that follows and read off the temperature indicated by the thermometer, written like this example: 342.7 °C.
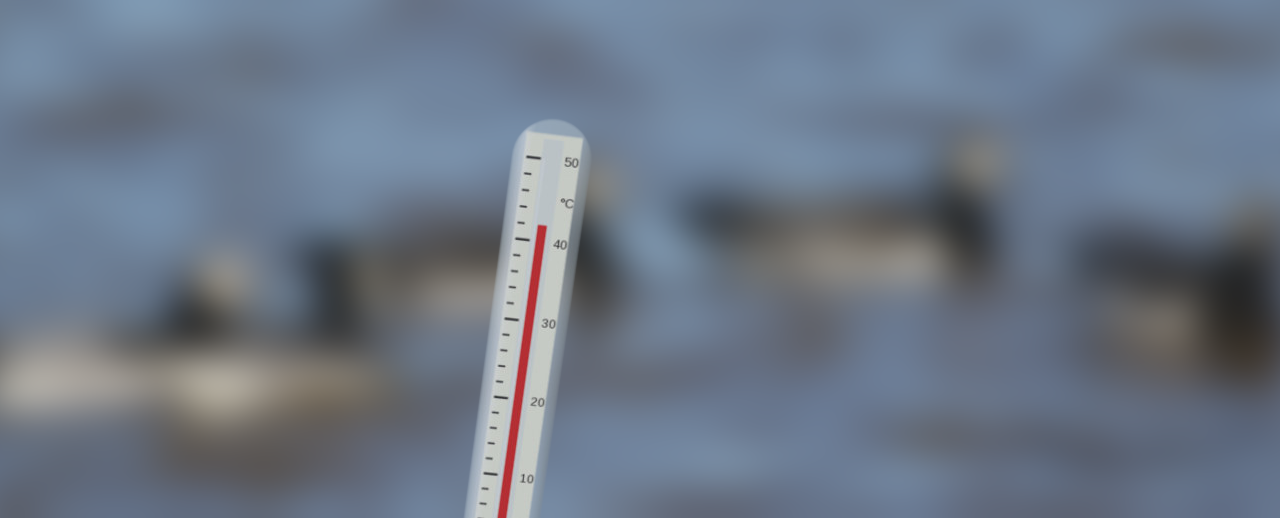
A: 42 °C
